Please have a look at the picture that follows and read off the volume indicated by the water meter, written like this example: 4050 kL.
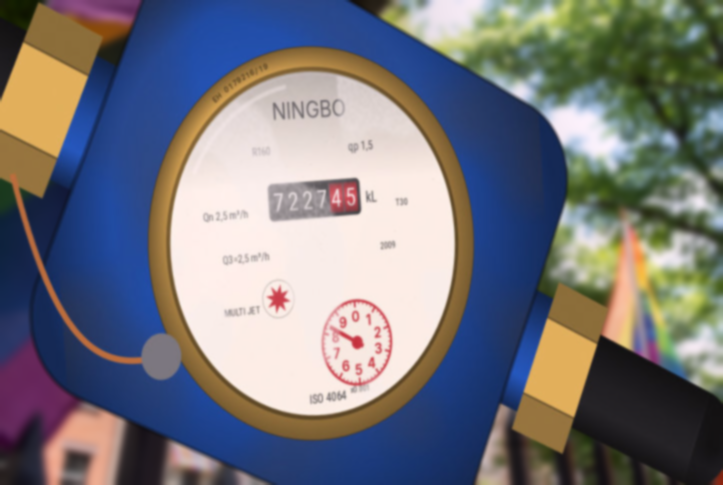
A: 7227.458 kL
